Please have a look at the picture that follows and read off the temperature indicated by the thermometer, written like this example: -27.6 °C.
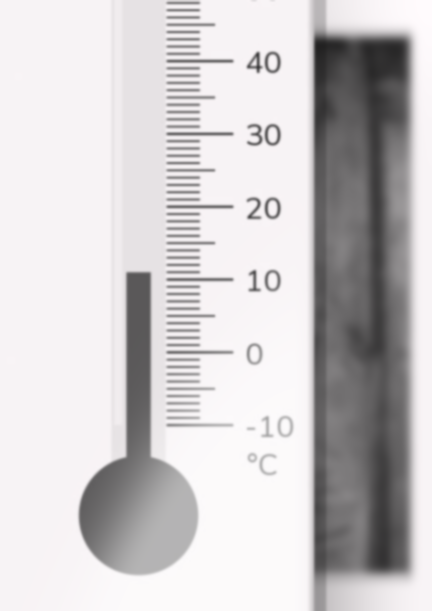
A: 11 °C
